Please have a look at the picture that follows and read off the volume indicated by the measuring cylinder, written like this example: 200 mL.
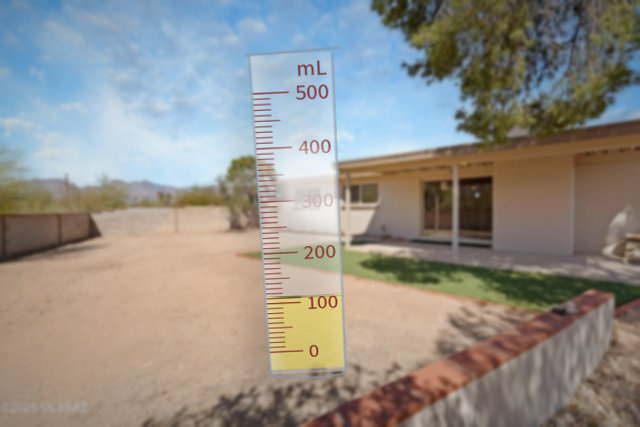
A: 110 mL
